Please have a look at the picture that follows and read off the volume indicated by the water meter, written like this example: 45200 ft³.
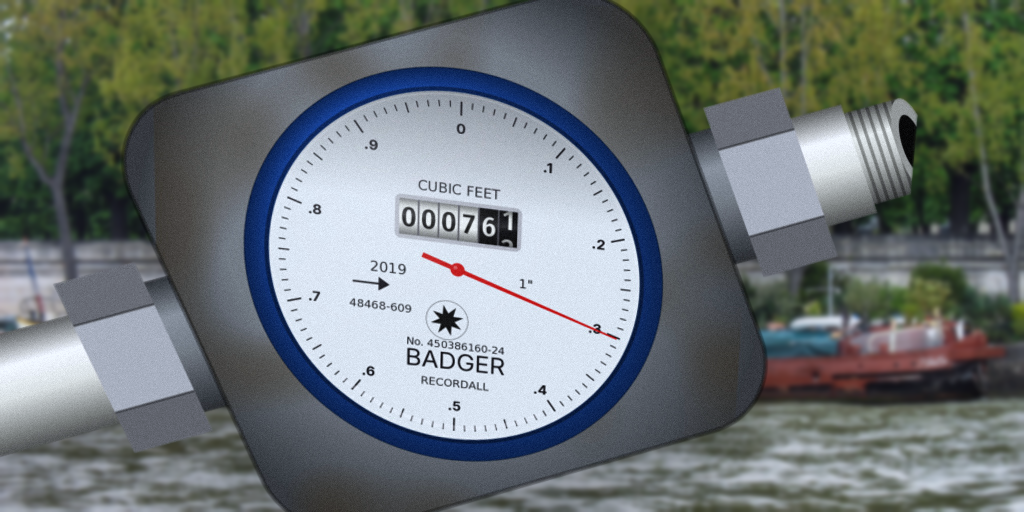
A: 761.30 ft³
